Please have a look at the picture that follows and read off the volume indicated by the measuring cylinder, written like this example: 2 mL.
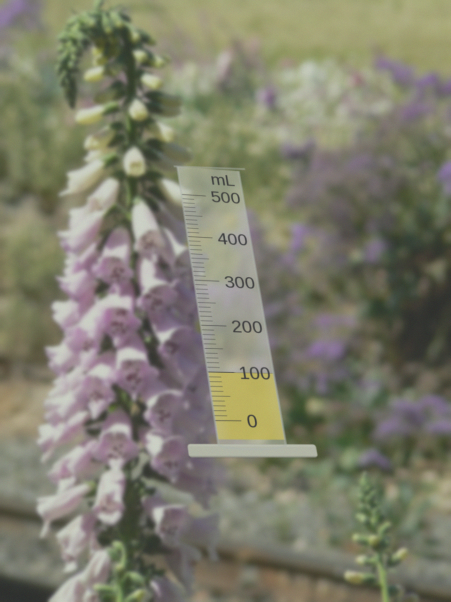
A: 100 mL
